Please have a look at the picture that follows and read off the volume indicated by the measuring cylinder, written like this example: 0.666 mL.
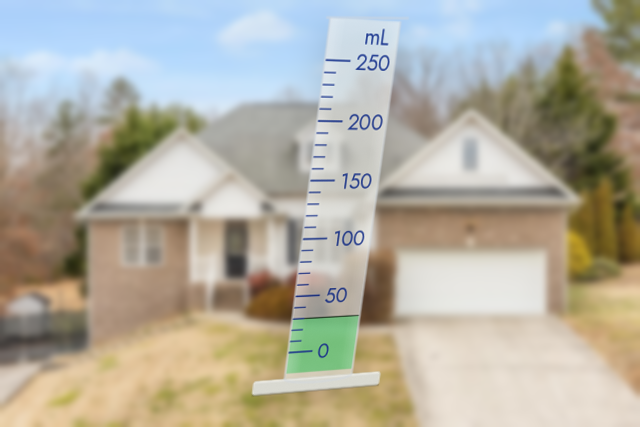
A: 30 mL
